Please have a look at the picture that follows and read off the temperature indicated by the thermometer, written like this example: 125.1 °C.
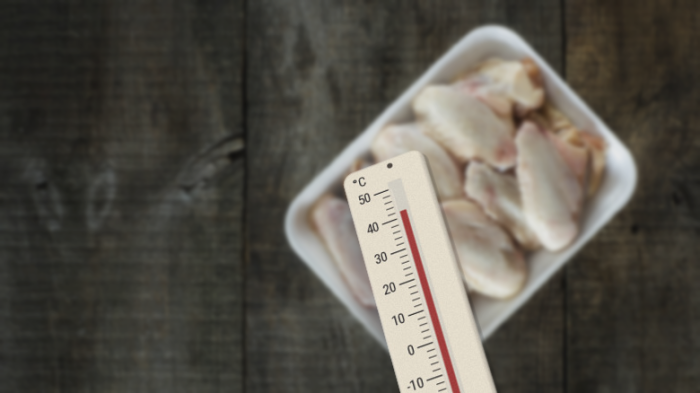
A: 42 °C
